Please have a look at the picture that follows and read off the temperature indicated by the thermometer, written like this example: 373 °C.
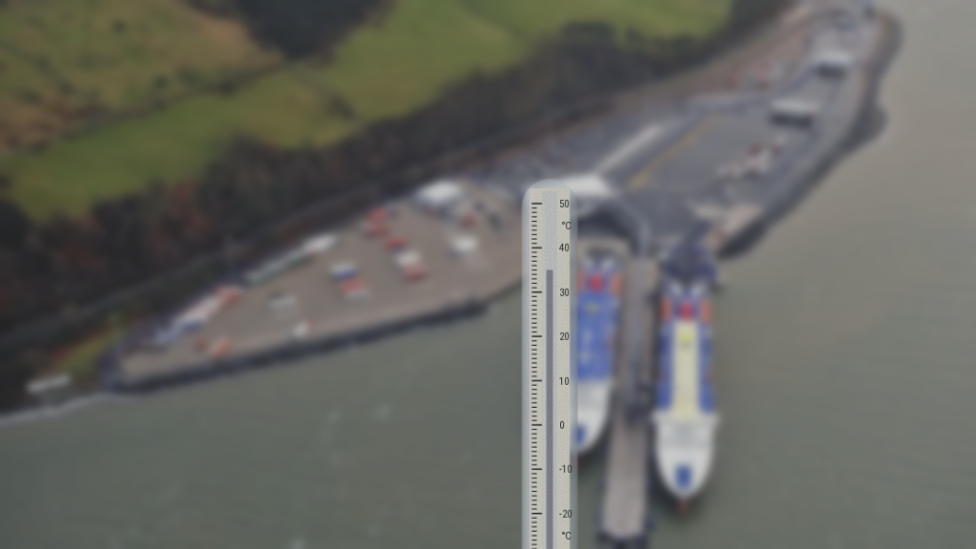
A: 35 °C
